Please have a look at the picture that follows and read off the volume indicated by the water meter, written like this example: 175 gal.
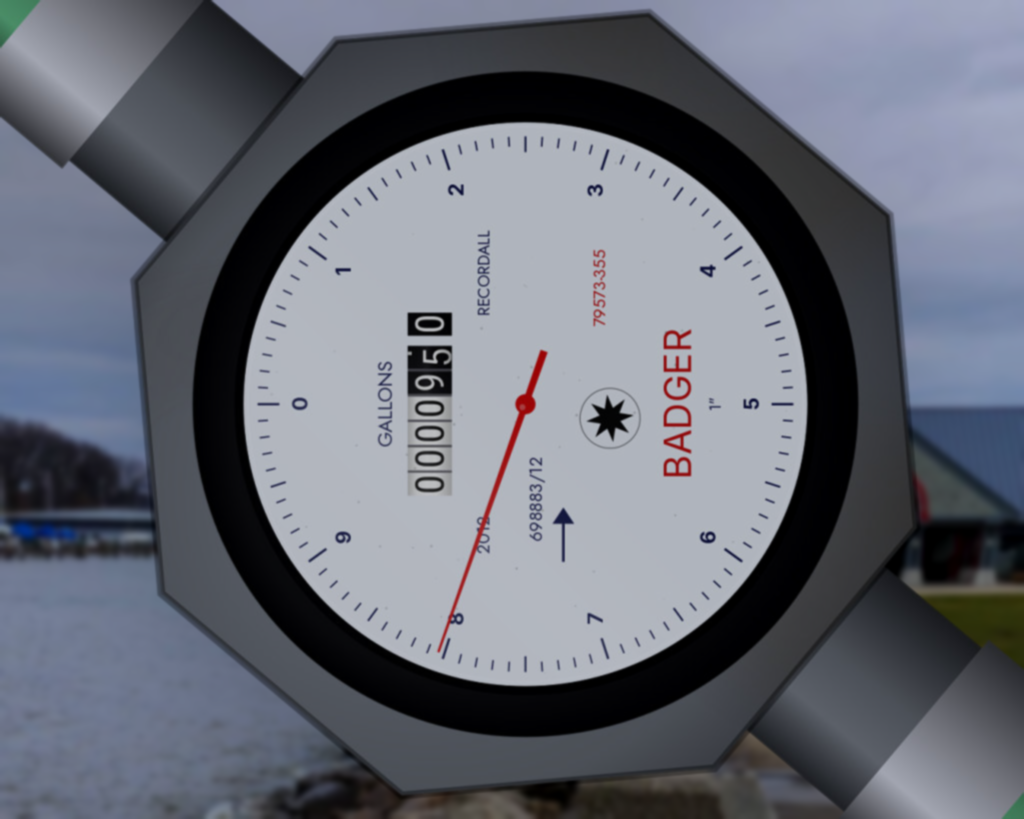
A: 948.0 gal
